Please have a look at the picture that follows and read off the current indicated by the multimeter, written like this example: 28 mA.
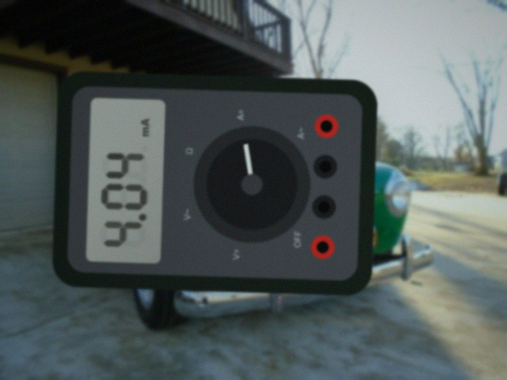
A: 4.04 mA
